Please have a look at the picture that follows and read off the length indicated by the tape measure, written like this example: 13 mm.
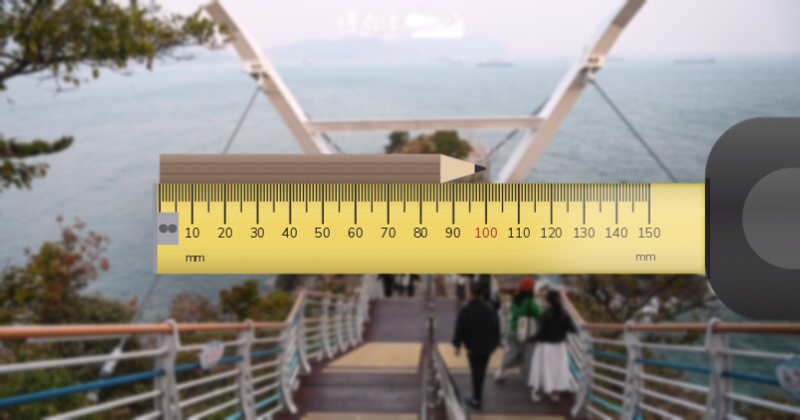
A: 100 mm
